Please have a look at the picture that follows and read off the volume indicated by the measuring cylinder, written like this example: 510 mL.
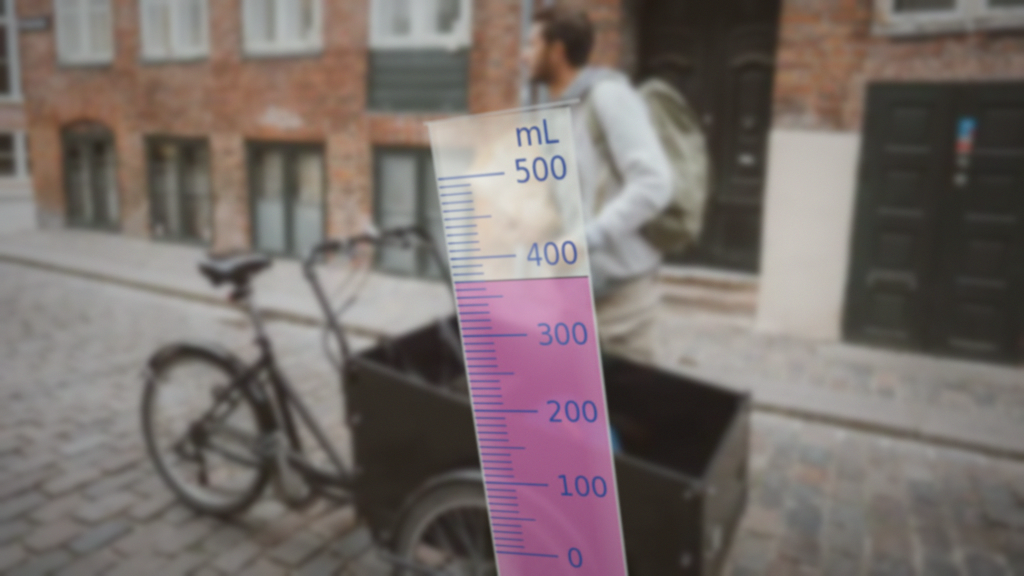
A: 370 mL
